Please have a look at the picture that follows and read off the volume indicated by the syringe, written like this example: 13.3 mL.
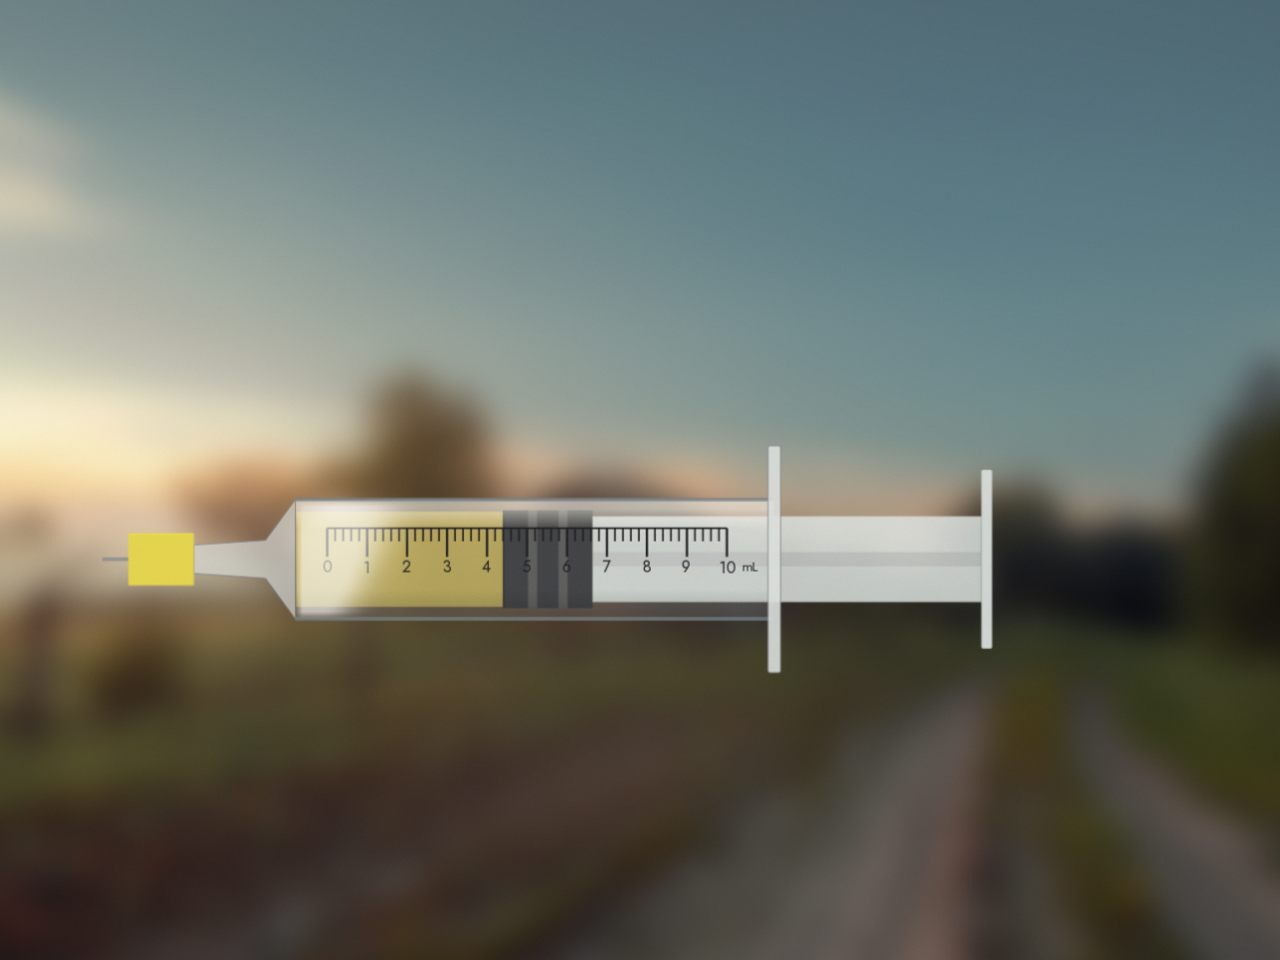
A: 4.4 mL
